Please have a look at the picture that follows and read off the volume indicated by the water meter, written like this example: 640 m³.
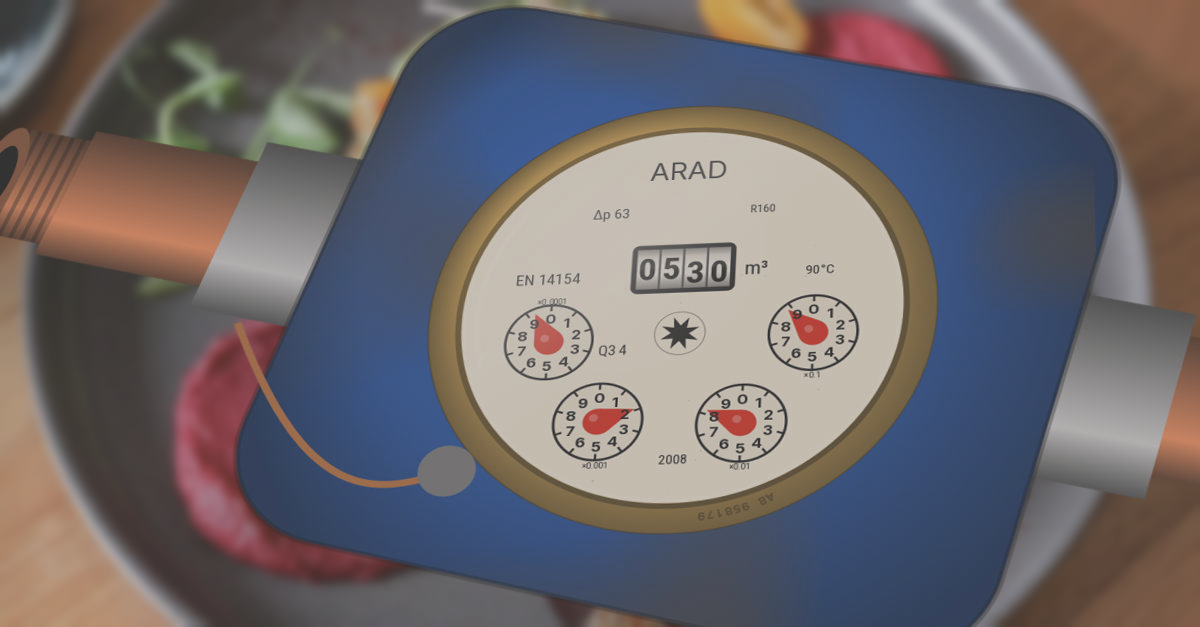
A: 529.8819 m³
